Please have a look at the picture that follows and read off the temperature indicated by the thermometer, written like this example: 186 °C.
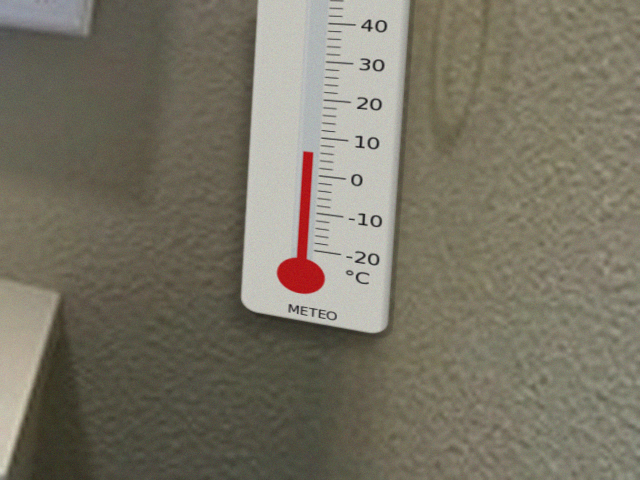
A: 6 °C
